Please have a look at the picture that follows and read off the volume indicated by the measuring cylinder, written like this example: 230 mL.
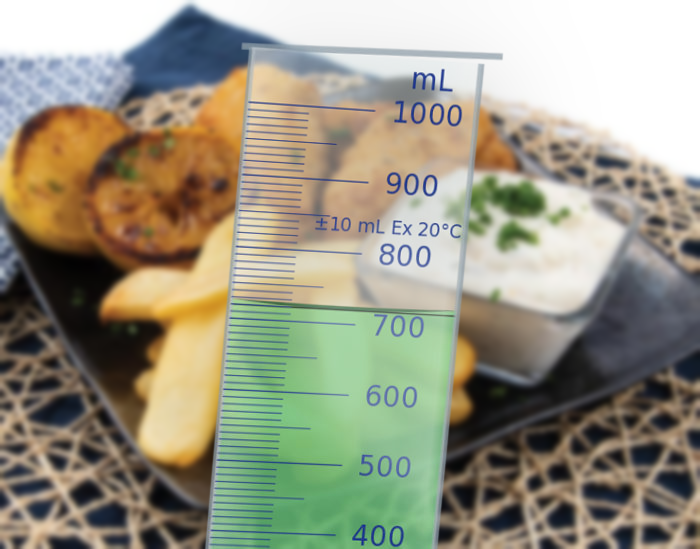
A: 720 mL
